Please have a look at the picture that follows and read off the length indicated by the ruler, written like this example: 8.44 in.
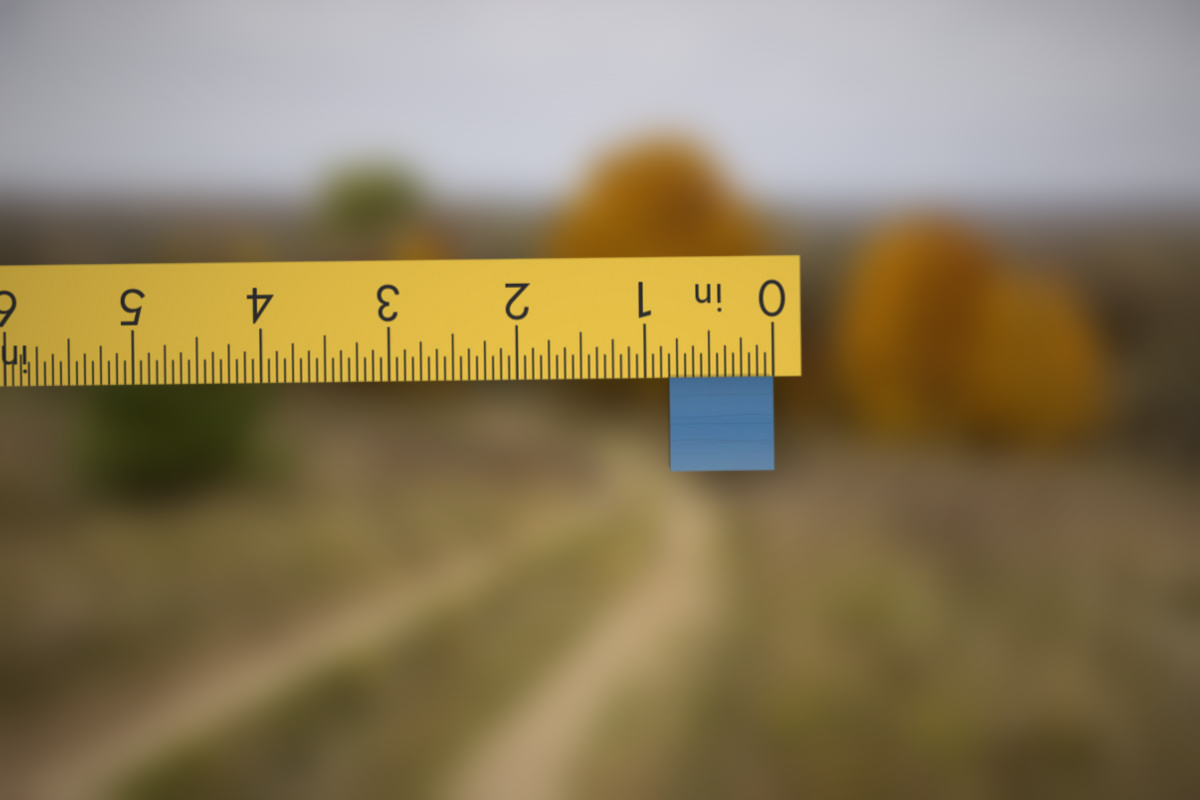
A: 0.8125 in
